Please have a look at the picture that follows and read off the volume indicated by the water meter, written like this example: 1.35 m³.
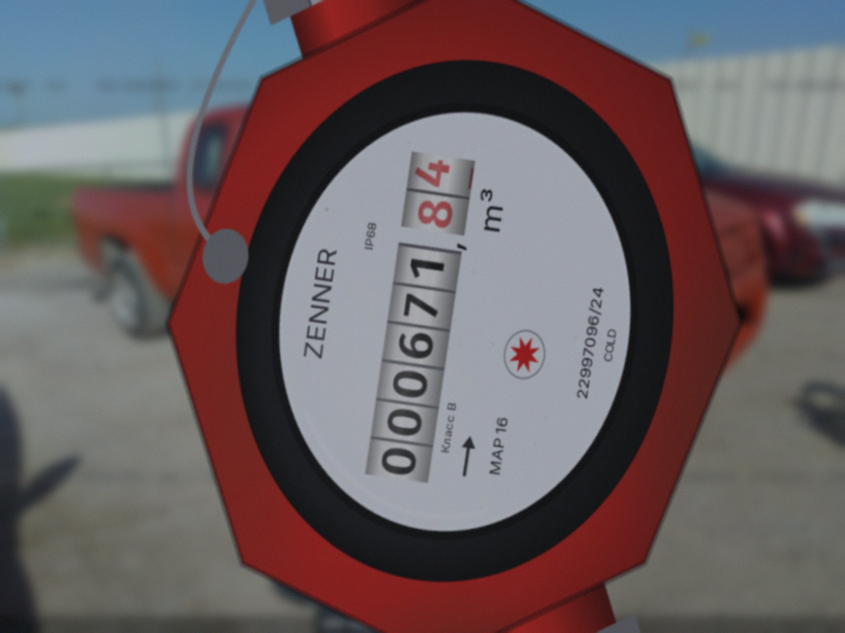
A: 671.84 m³
